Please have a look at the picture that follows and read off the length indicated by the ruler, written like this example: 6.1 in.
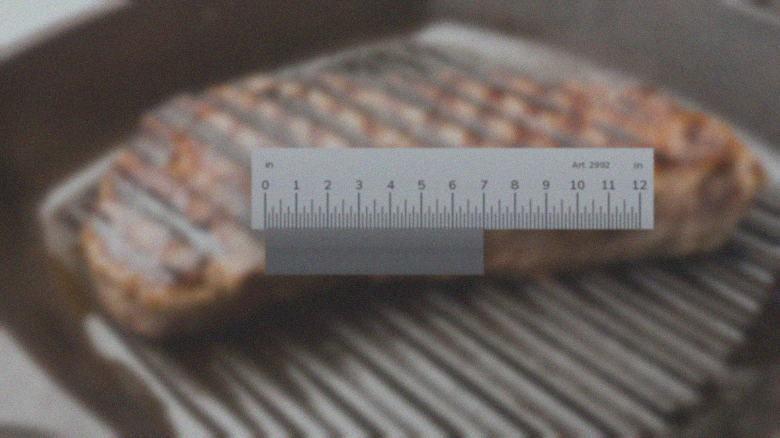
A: 7 in
